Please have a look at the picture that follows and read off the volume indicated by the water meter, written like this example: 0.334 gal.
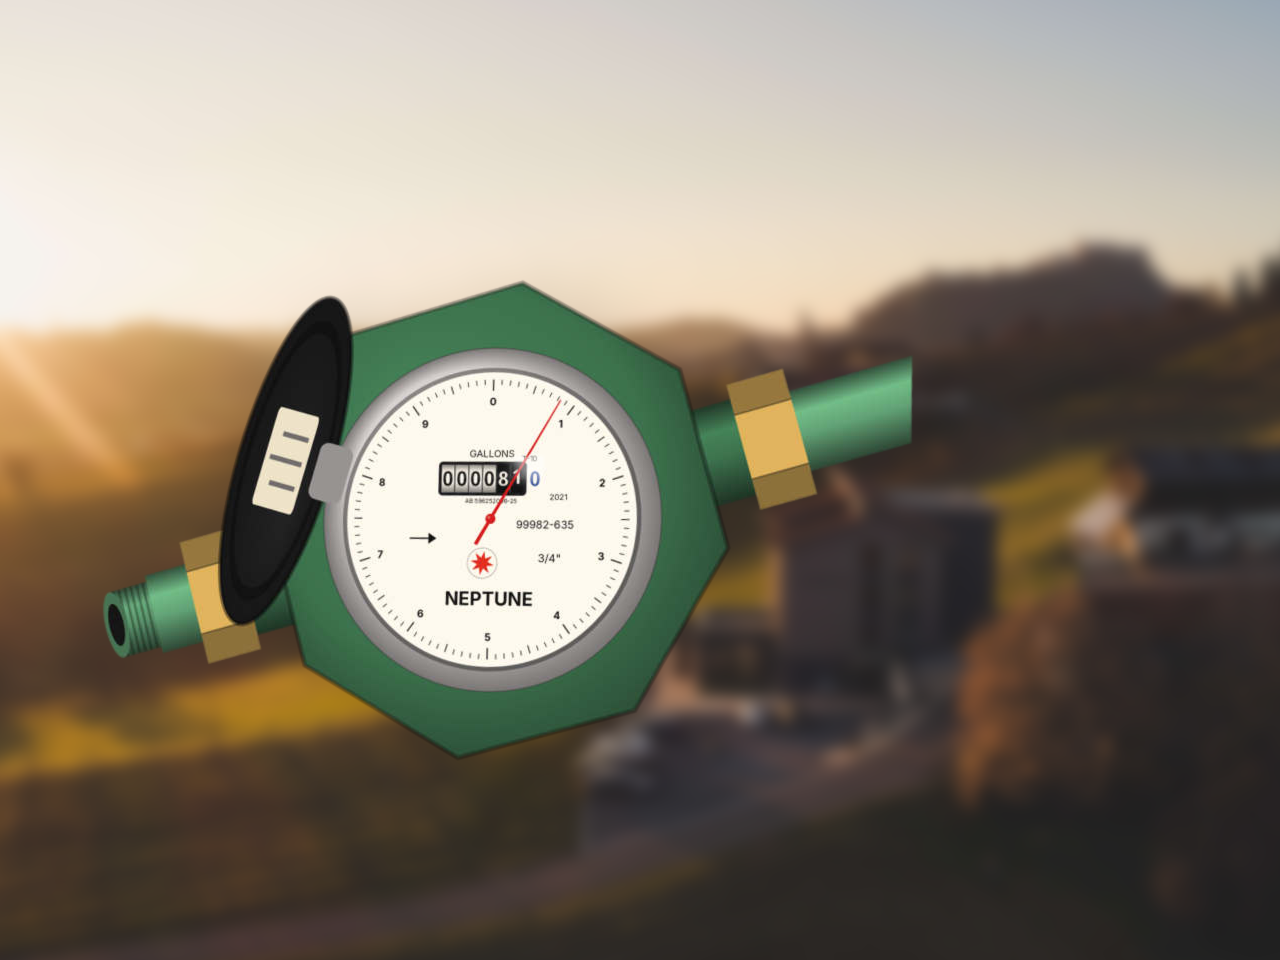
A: 810.8 gal
